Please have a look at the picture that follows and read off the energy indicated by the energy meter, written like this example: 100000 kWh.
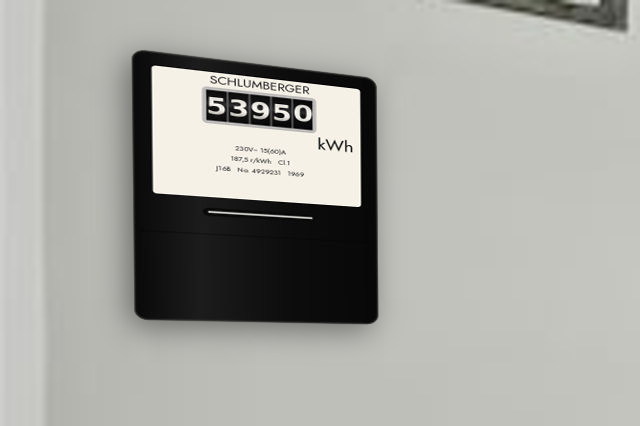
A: 53950 kWh
